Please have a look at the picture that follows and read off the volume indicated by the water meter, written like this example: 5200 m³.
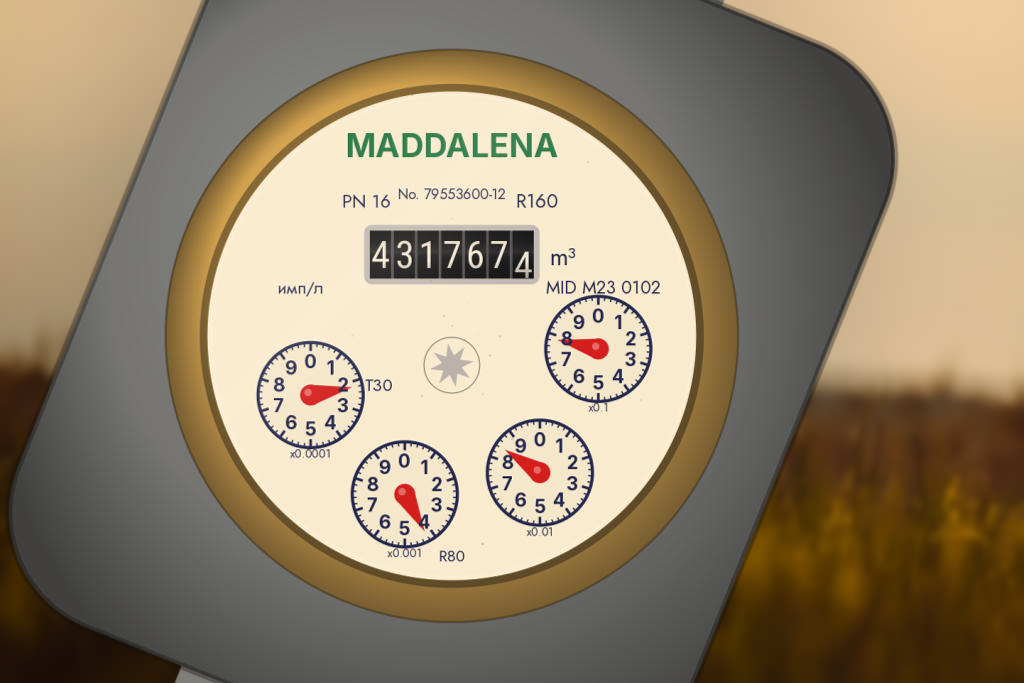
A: 4317673.7842 m³
